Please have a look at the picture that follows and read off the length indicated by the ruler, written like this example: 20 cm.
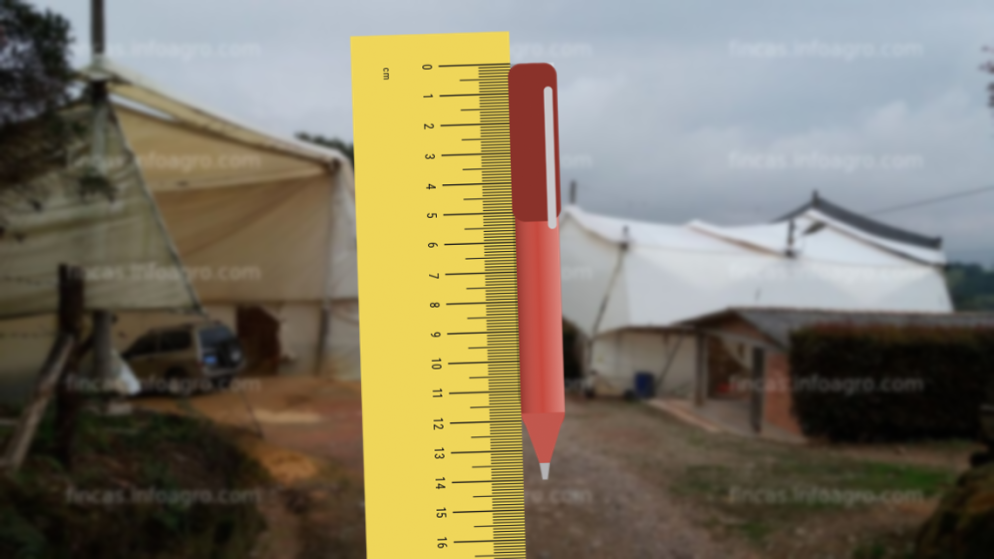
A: 14 cm
